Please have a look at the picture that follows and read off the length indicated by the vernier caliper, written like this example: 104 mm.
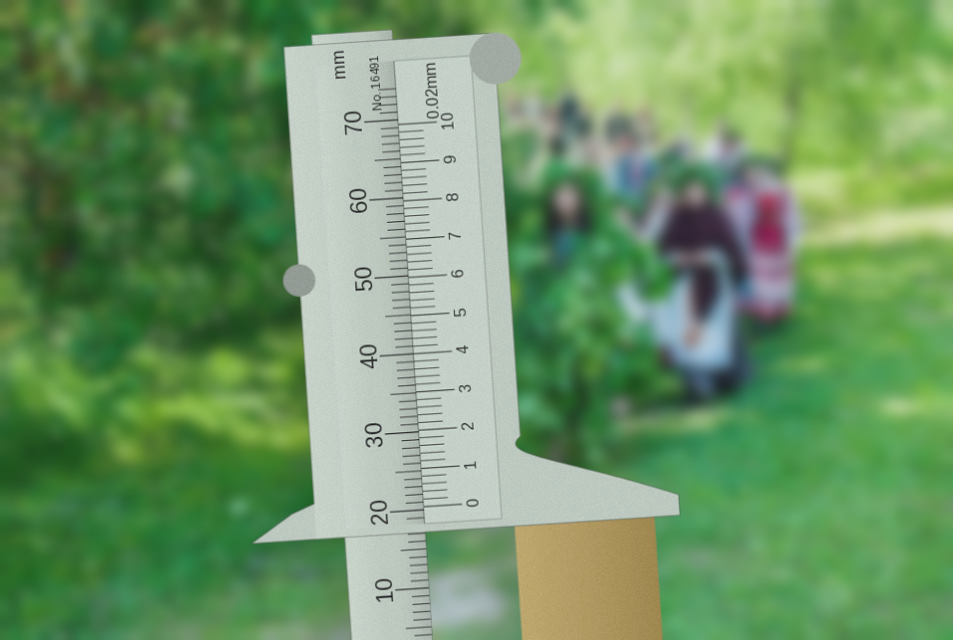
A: 20.4 mm
